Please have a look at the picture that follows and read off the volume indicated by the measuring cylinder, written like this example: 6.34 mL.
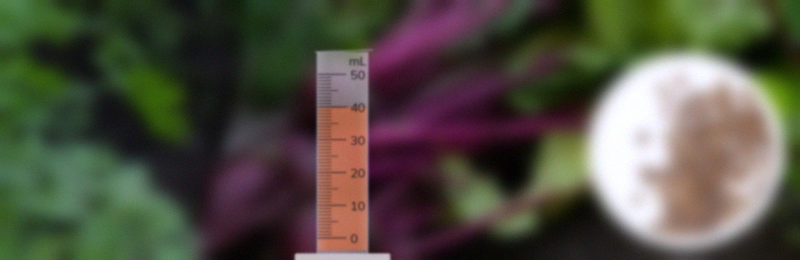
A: 40 mL
